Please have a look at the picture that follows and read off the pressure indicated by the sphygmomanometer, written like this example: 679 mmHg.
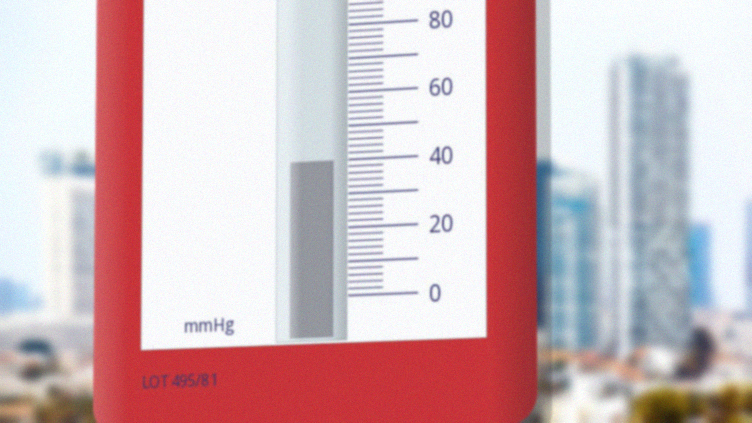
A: 40 mmHg
